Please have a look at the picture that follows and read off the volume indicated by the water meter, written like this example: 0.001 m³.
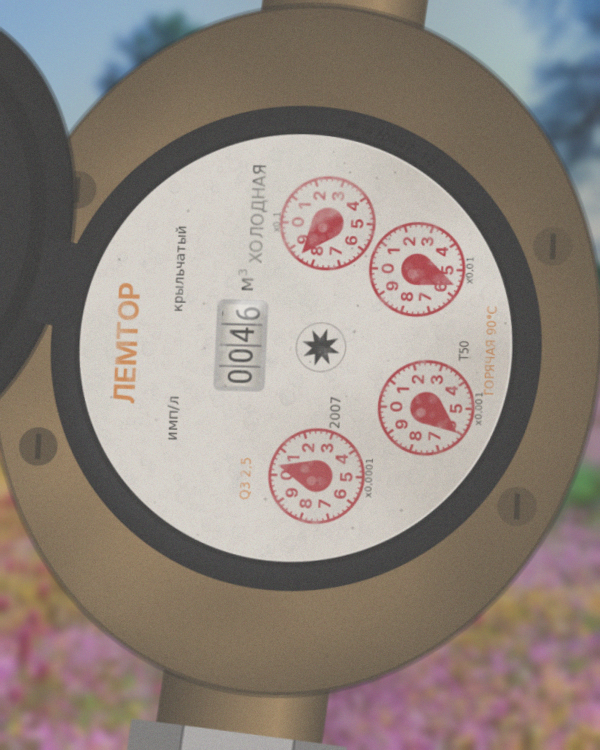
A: 45.8560 m³
